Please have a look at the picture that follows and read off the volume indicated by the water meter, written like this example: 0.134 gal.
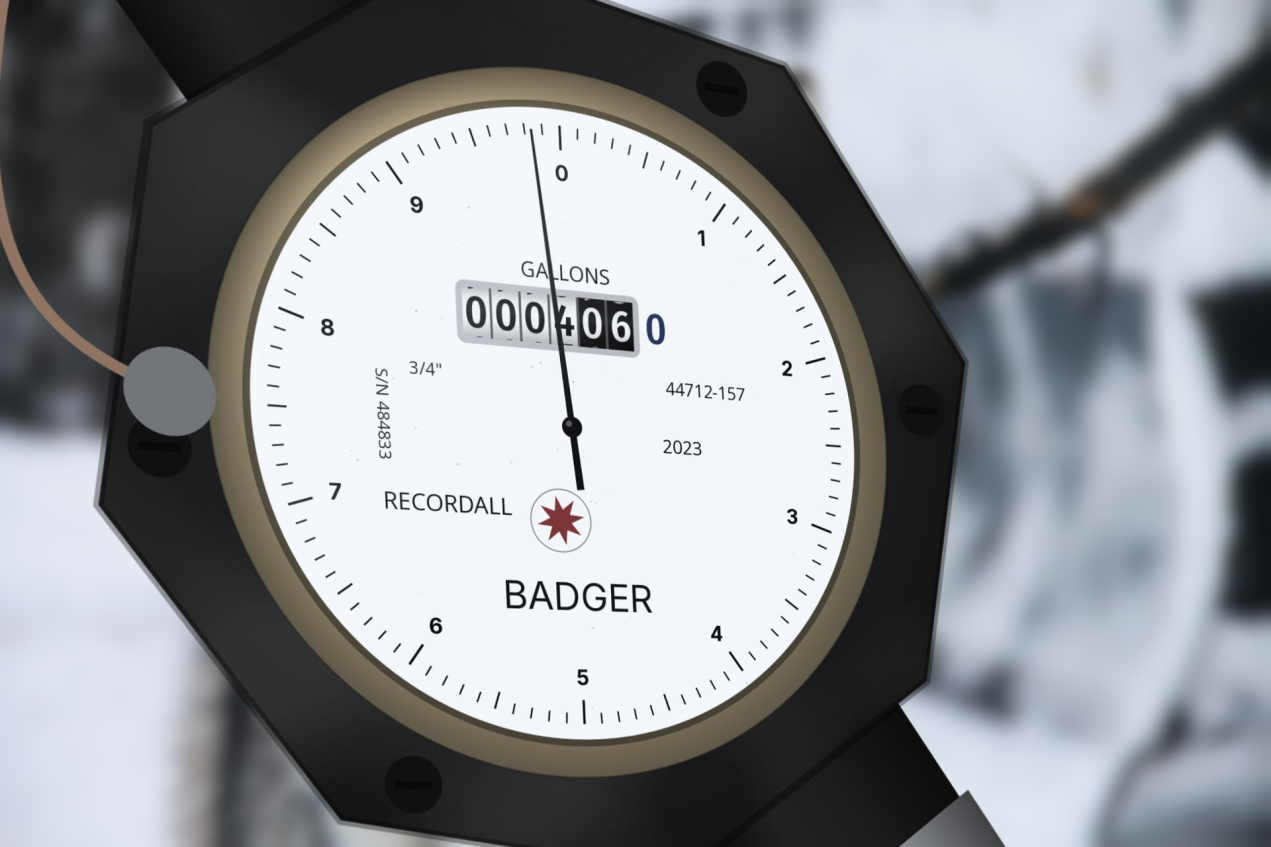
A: 4059.8 gal
